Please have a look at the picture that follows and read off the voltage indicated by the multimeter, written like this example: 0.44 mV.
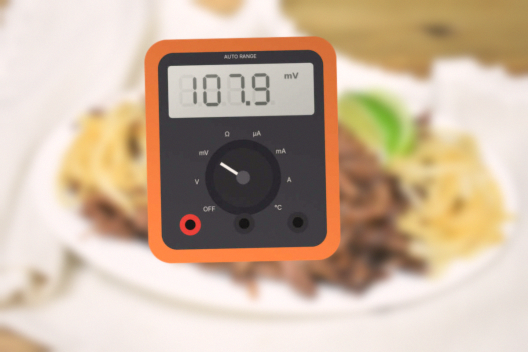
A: 107.9 mV
